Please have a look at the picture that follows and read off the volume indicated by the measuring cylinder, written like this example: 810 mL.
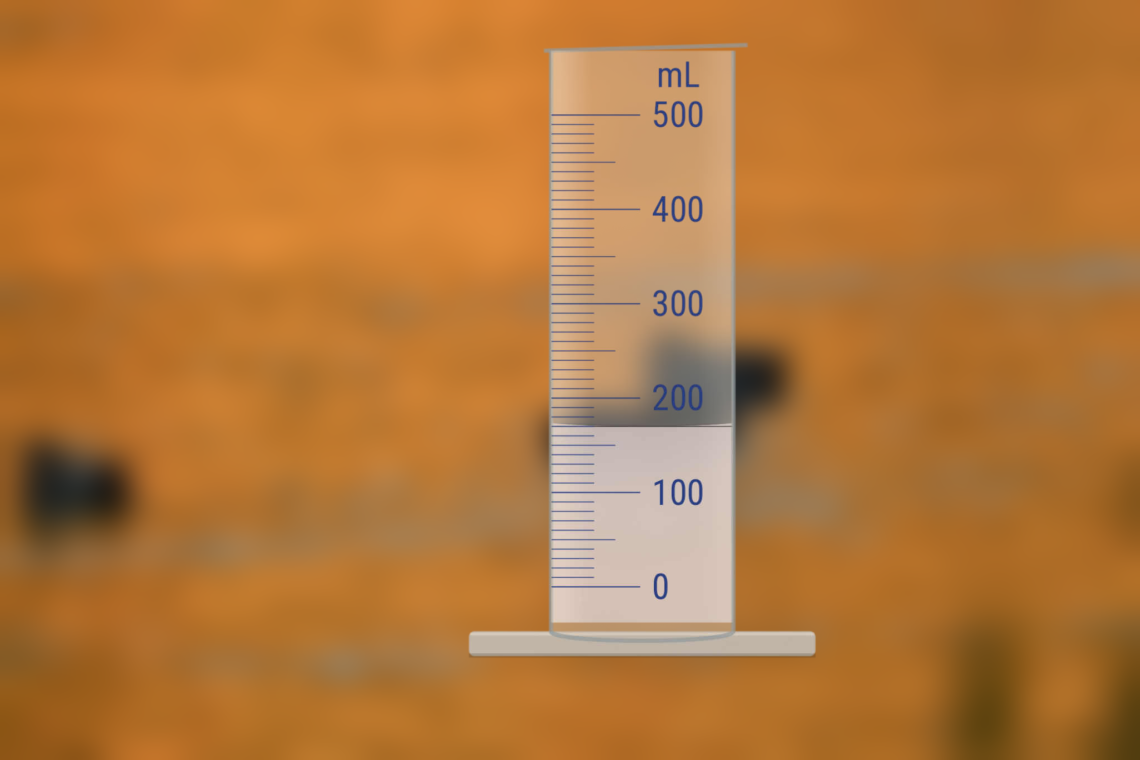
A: 170 mL
